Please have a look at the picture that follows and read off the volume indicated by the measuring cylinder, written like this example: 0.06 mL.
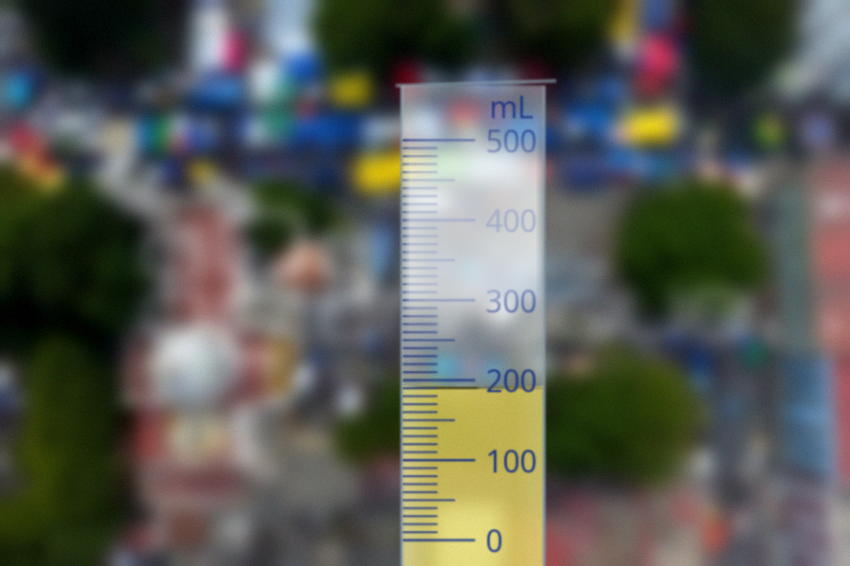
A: 190 mL
